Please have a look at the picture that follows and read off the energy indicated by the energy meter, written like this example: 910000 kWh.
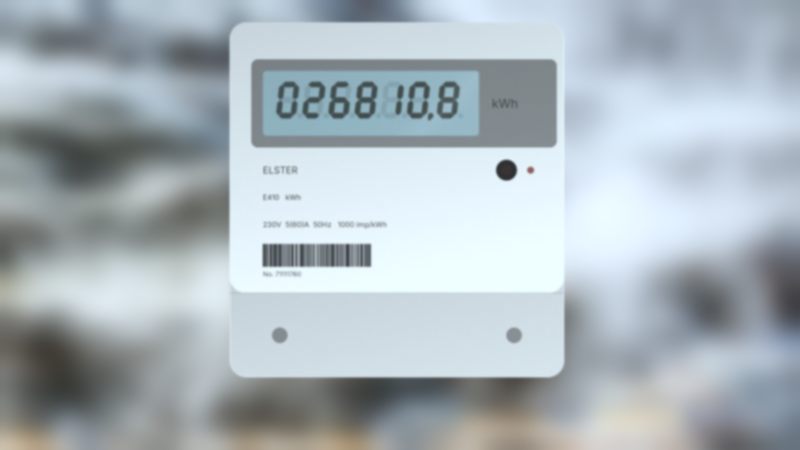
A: 26810.8 kWh
